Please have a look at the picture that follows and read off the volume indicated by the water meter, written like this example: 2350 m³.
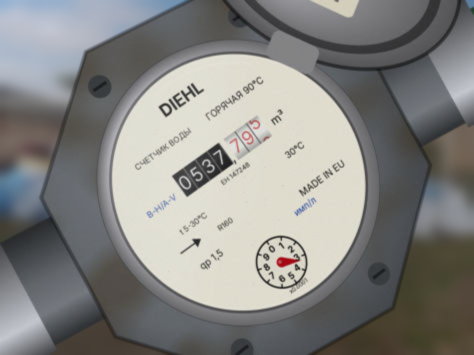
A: 537.7953 m³
